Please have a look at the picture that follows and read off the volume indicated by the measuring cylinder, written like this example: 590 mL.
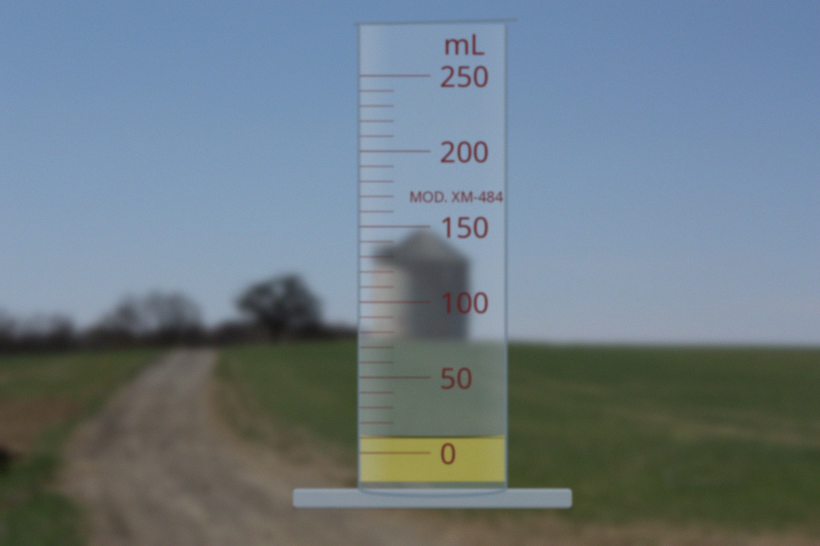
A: 10 mL
